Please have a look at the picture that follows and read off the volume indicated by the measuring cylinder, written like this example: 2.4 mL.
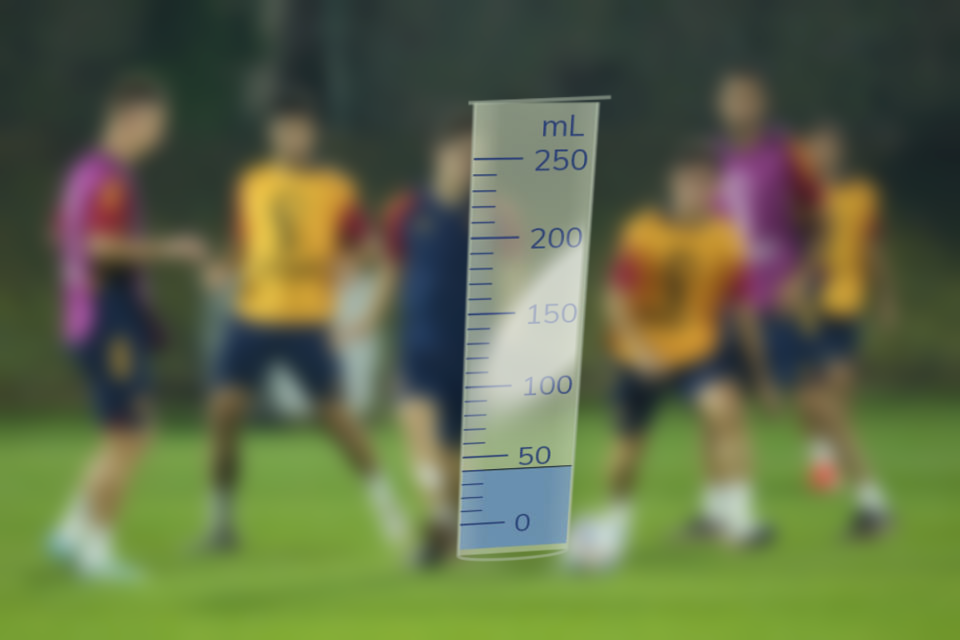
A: 40 mL
